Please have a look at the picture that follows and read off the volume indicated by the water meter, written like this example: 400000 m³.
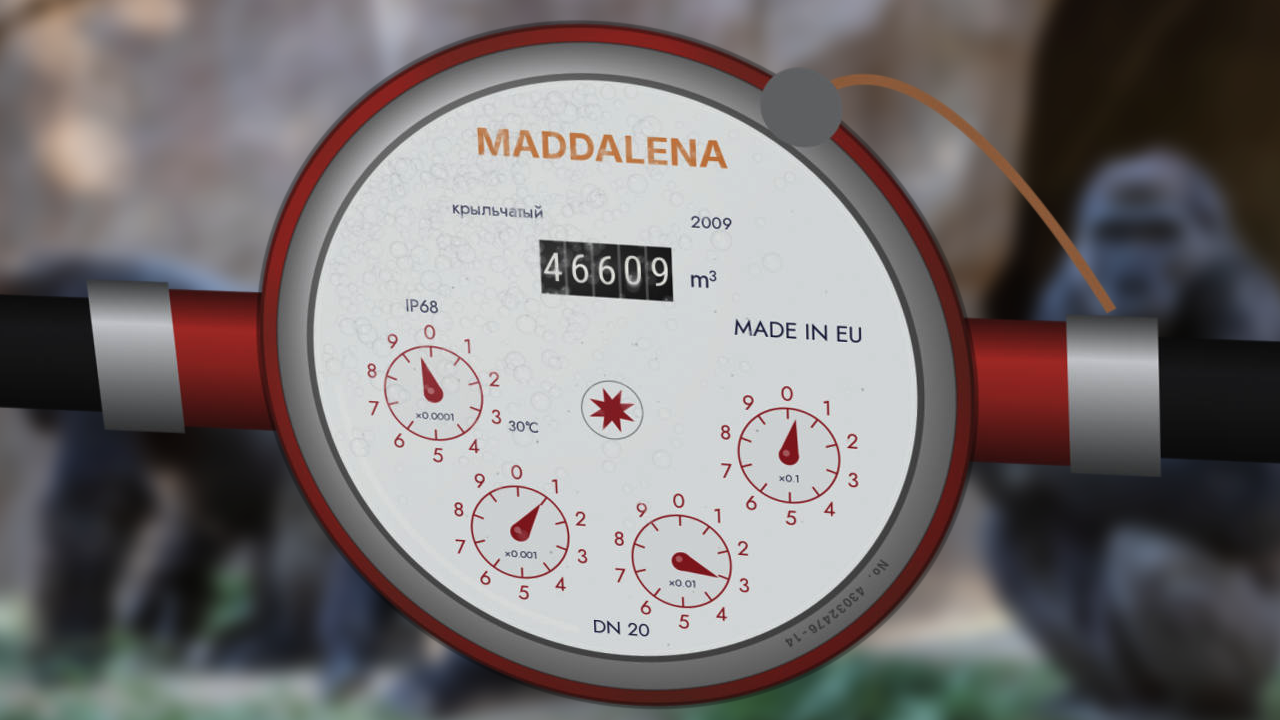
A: 46609.0309 m³
